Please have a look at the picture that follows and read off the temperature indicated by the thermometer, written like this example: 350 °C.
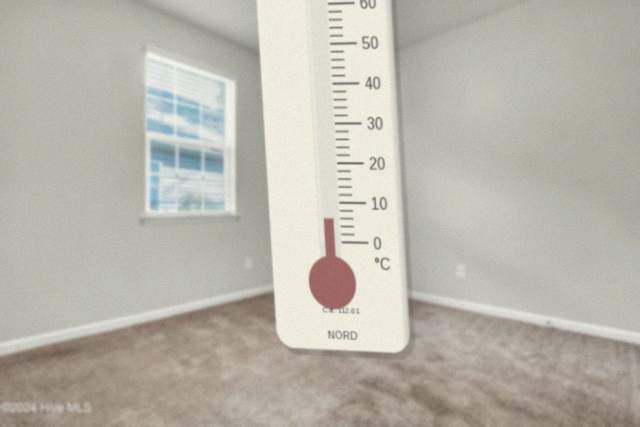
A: 6 °C
